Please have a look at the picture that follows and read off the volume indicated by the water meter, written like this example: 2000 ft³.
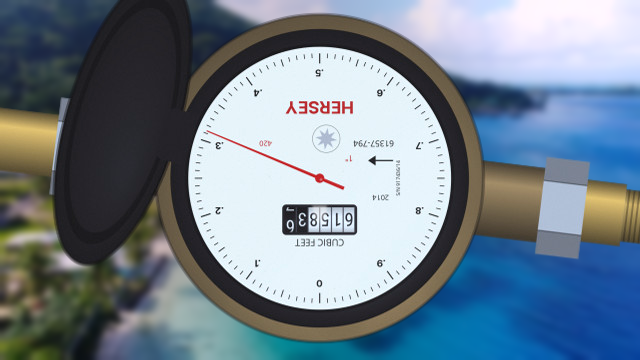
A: 615836.31 ft³
